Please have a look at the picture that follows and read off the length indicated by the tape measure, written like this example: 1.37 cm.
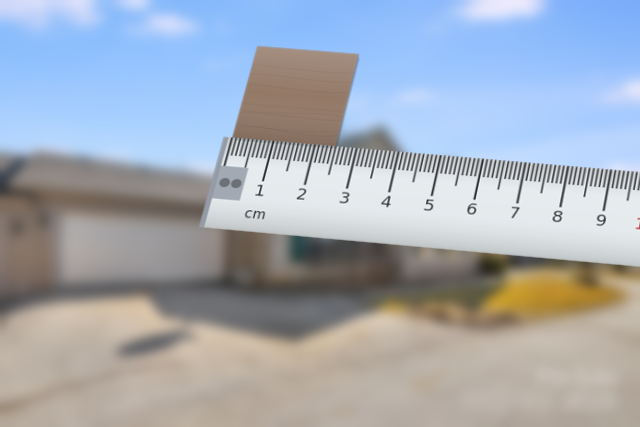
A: 2.5 cm
